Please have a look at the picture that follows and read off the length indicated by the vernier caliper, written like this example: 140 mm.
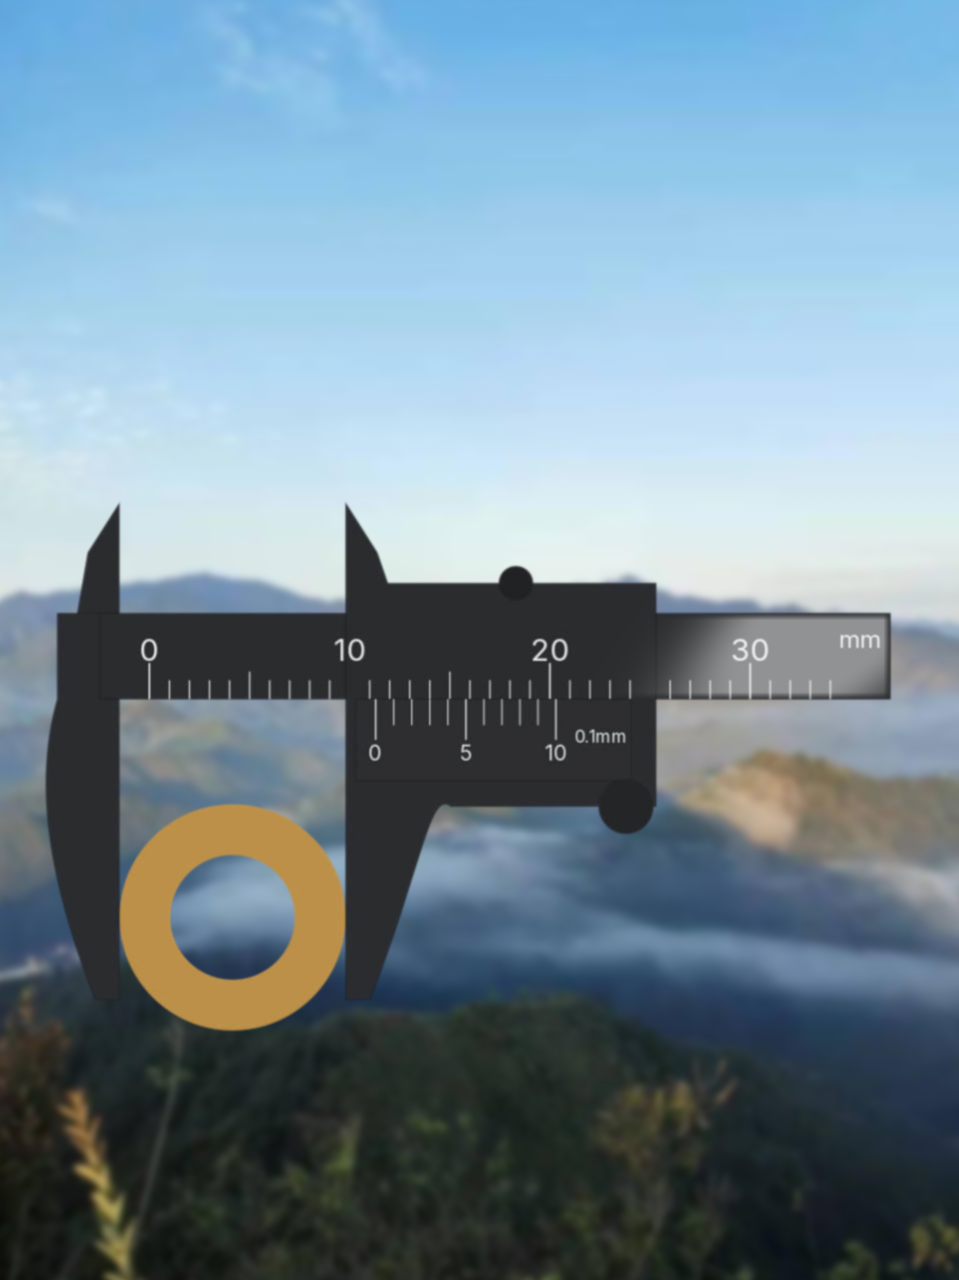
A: 11.3 mm
